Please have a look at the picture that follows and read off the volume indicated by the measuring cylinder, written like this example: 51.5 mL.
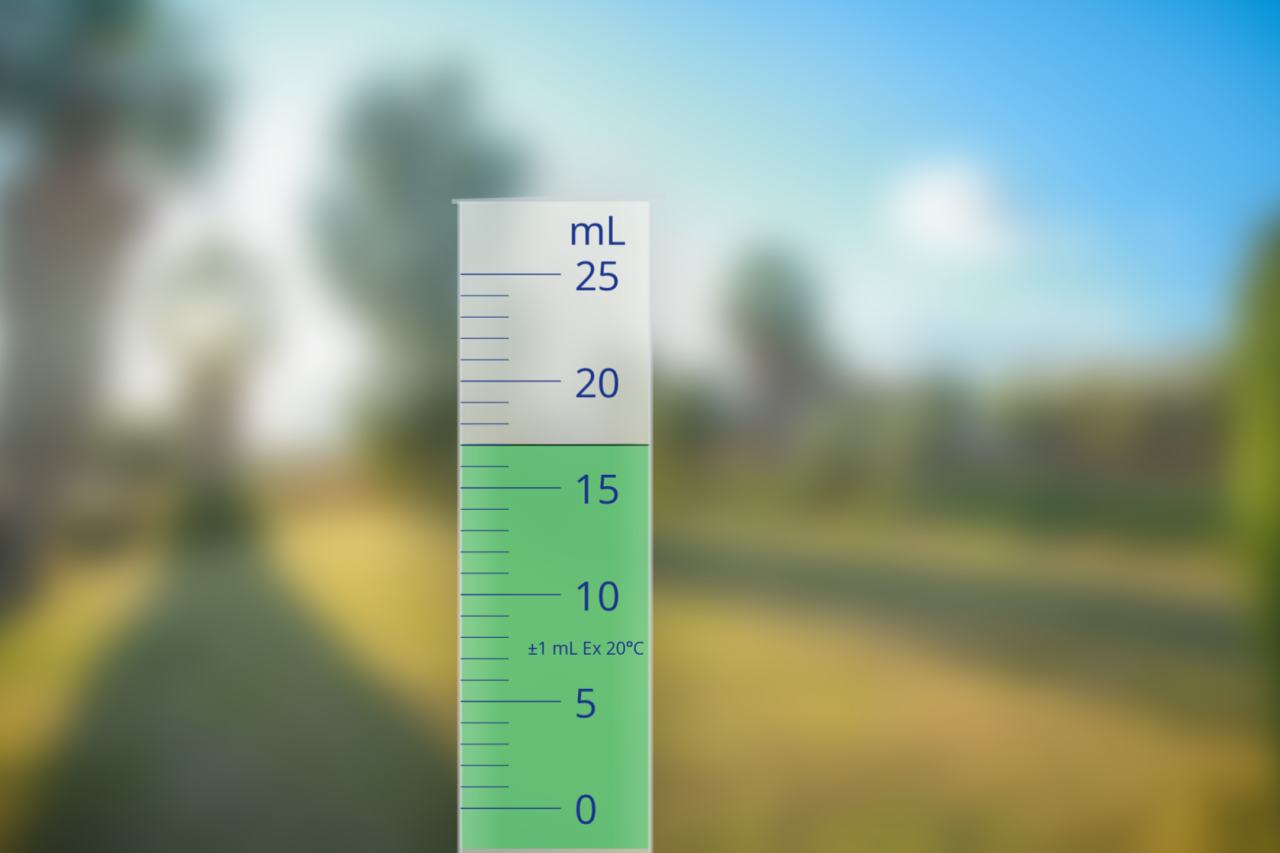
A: 17 mL
